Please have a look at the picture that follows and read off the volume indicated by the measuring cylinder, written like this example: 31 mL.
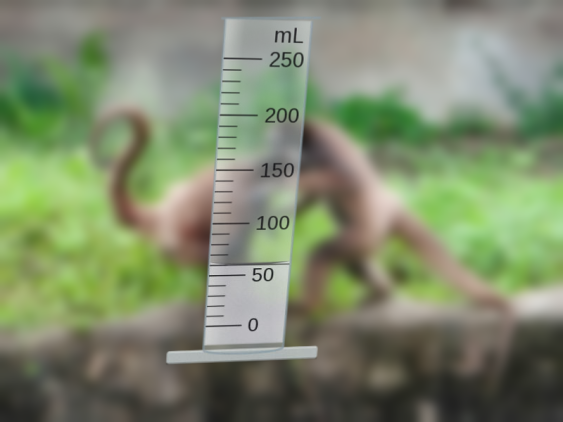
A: 60 mL
